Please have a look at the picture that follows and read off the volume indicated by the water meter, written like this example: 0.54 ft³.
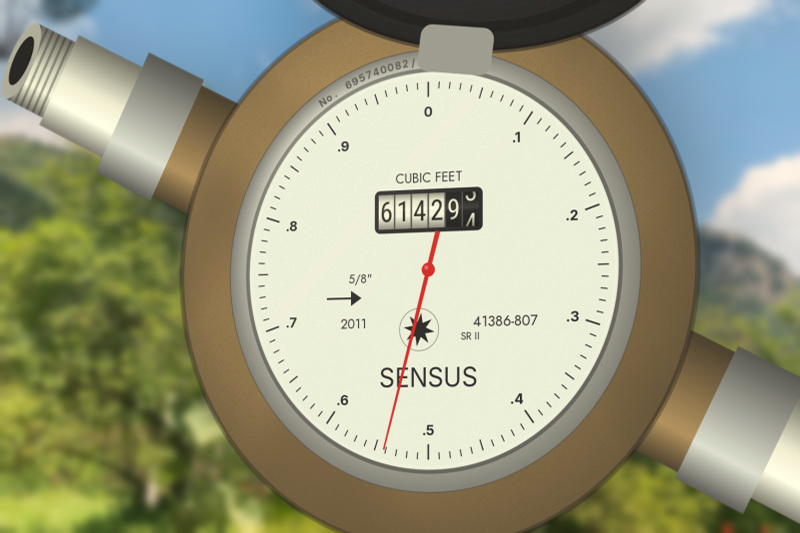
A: 614293.54 ft³
